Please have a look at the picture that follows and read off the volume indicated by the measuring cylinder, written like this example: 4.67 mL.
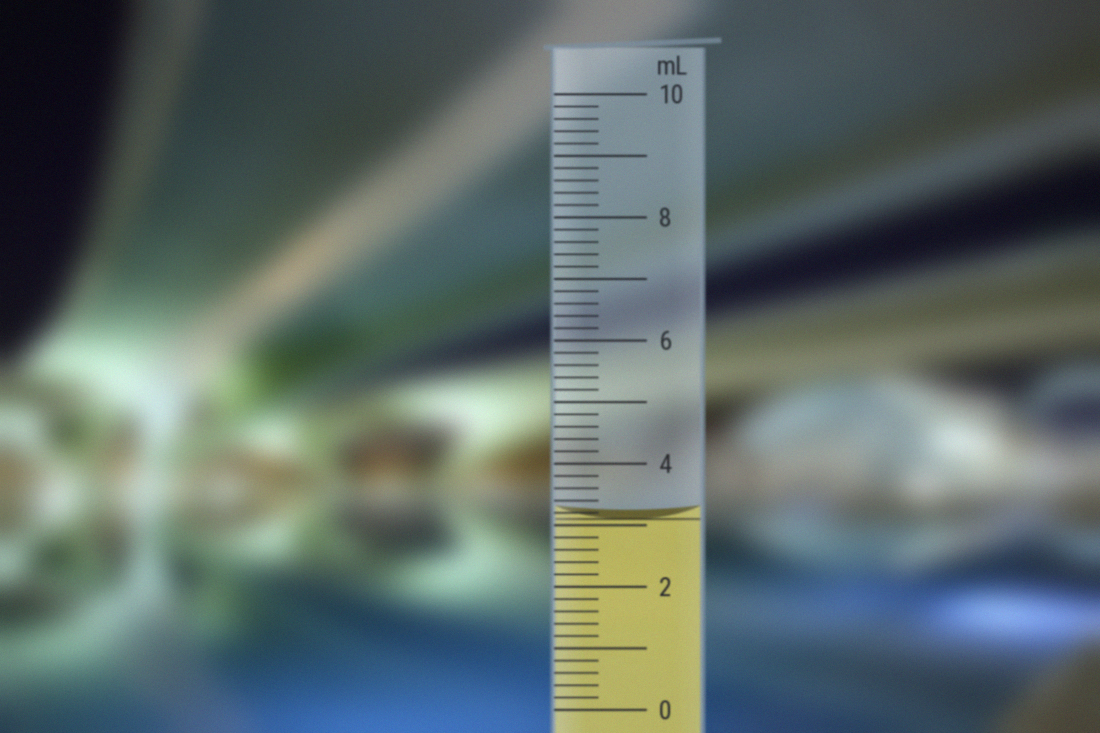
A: 3.1 mL
